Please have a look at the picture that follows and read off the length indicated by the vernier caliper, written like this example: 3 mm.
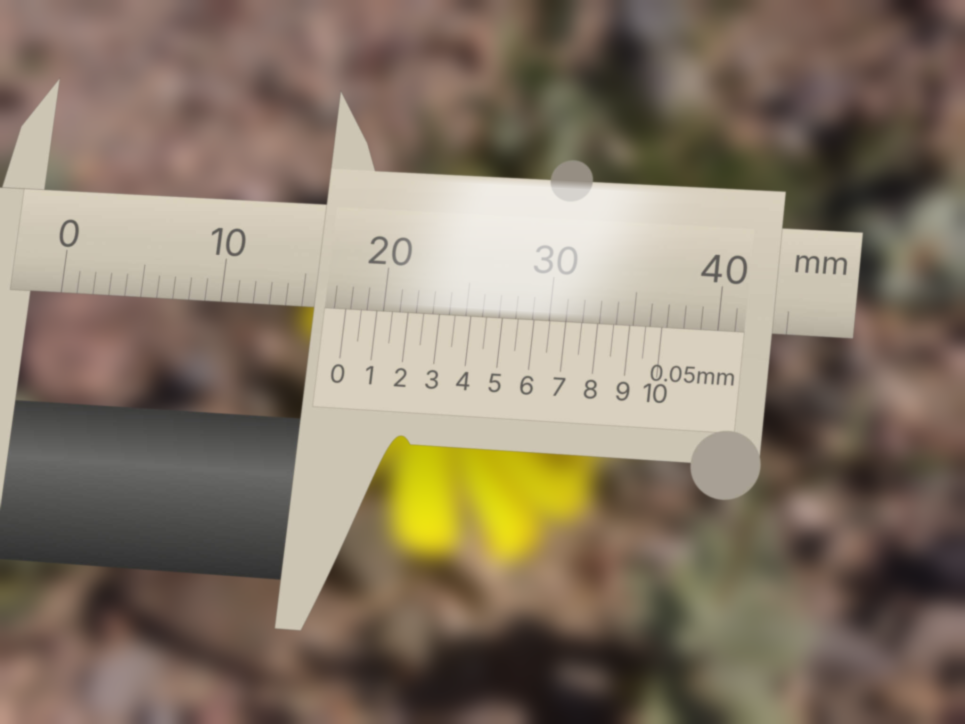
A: 17.7 mm
